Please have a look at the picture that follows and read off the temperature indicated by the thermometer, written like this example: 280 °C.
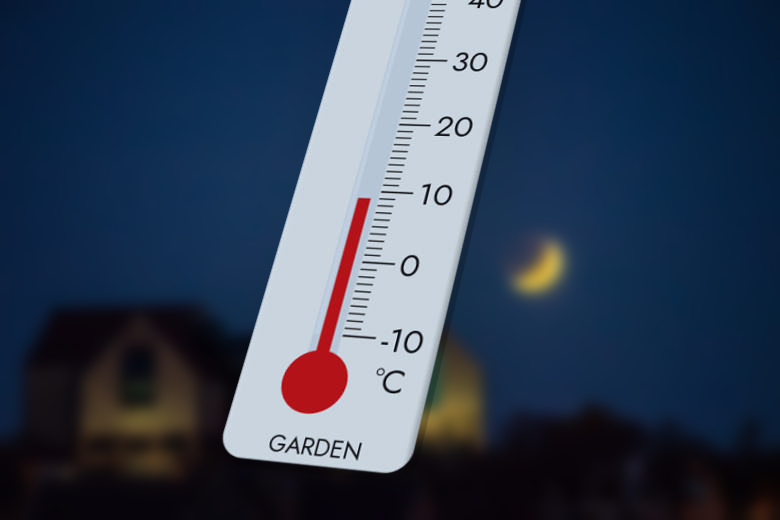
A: 9 °C
